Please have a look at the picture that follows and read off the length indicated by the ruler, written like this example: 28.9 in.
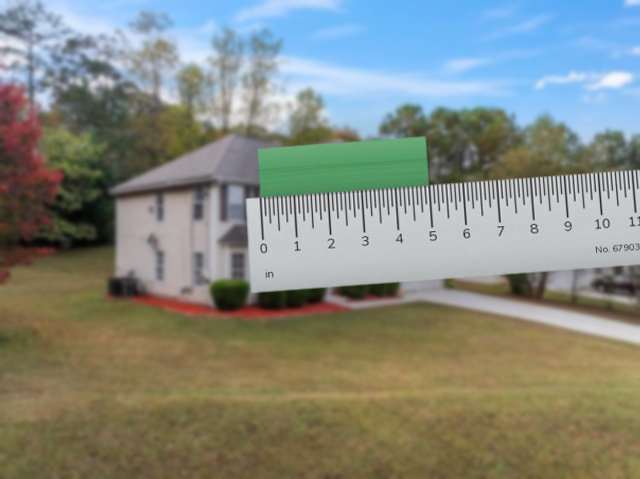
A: 5 in
